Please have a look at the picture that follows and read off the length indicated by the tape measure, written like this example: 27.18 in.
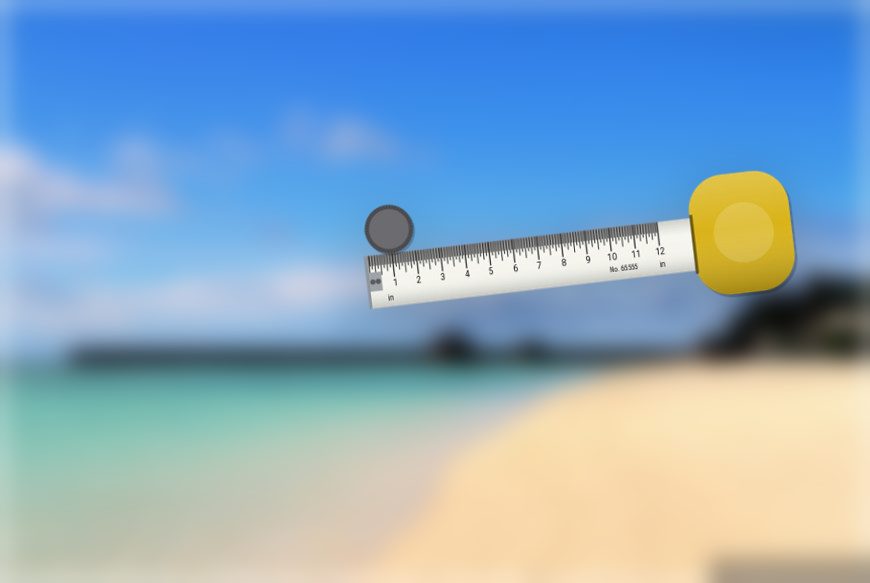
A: 2 in
